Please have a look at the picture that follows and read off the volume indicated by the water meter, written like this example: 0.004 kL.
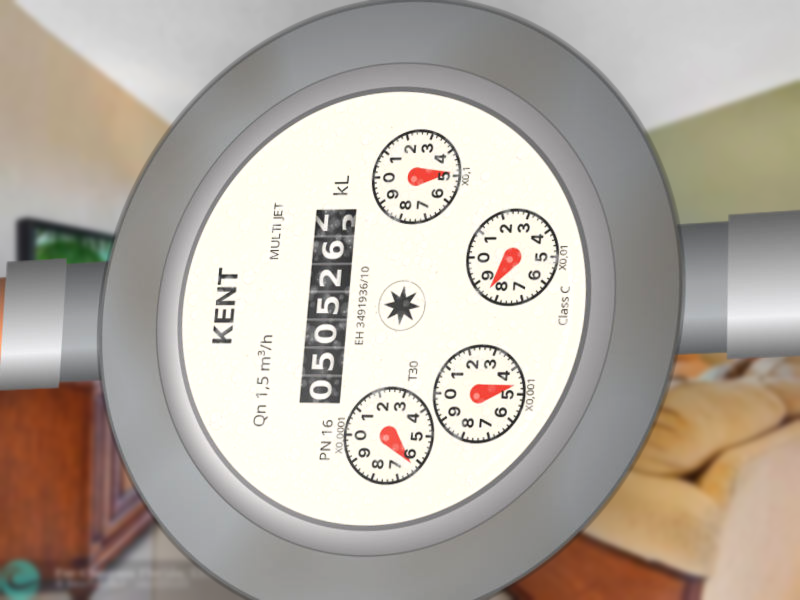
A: 505262.4846 kL
